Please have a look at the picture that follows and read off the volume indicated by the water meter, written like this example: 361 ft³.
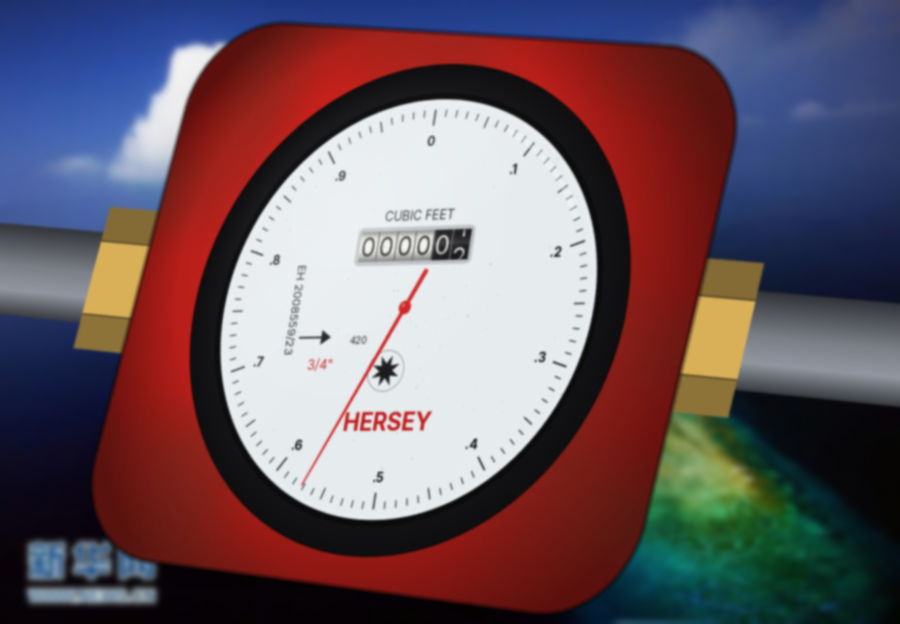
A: 1.57 ft³
